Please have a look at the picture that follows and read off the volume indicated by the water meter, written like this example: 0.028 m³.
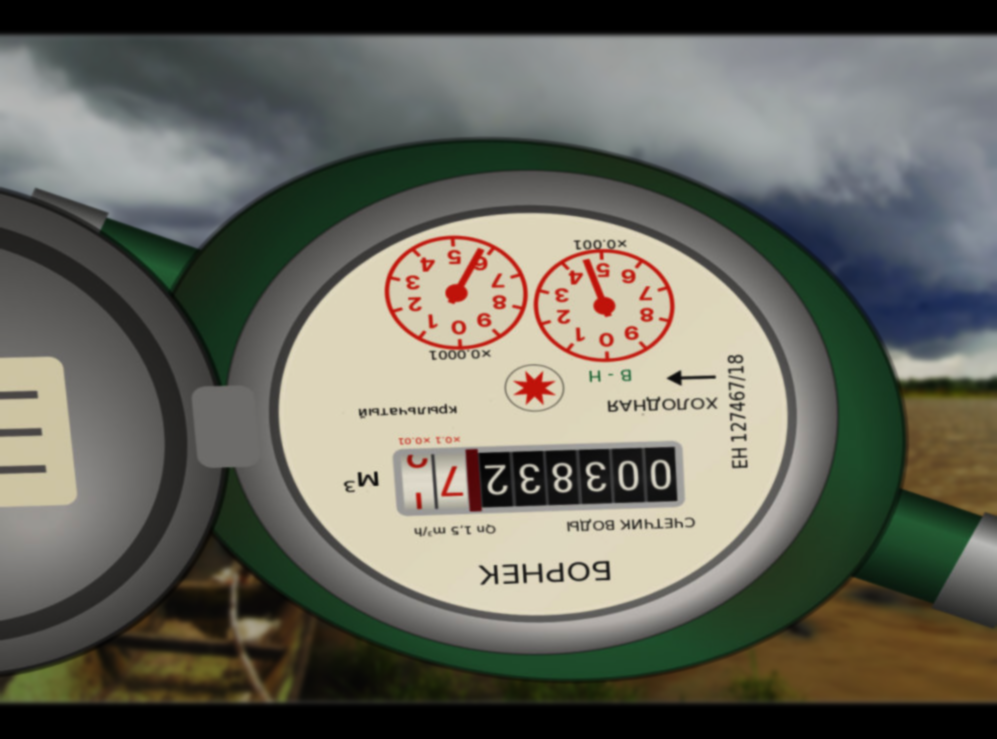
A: 3832.7145 m³
